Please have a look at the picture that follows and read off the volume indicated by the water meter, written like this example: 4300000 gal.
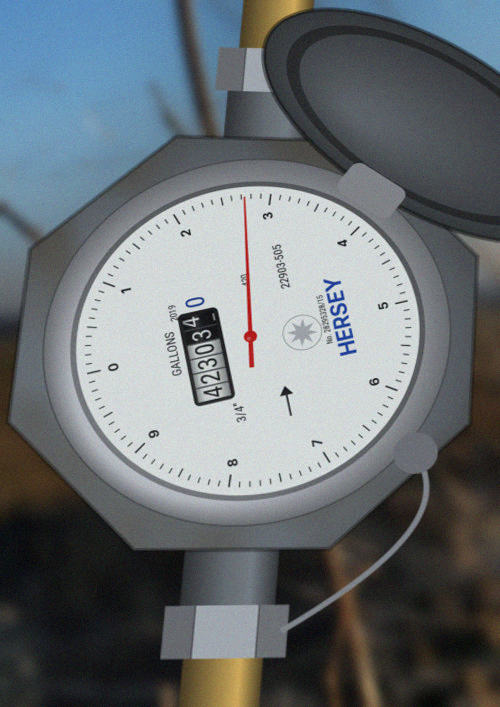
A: 4230342.7 gal
